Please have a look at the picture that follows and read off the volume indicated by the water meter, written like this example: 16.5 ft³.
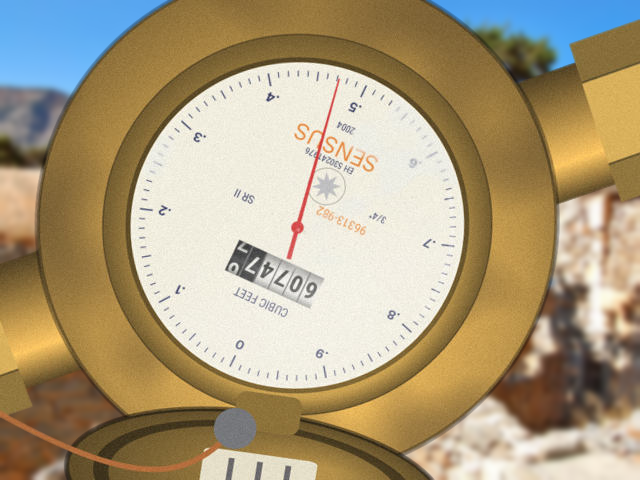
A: 607476.47 ft³
